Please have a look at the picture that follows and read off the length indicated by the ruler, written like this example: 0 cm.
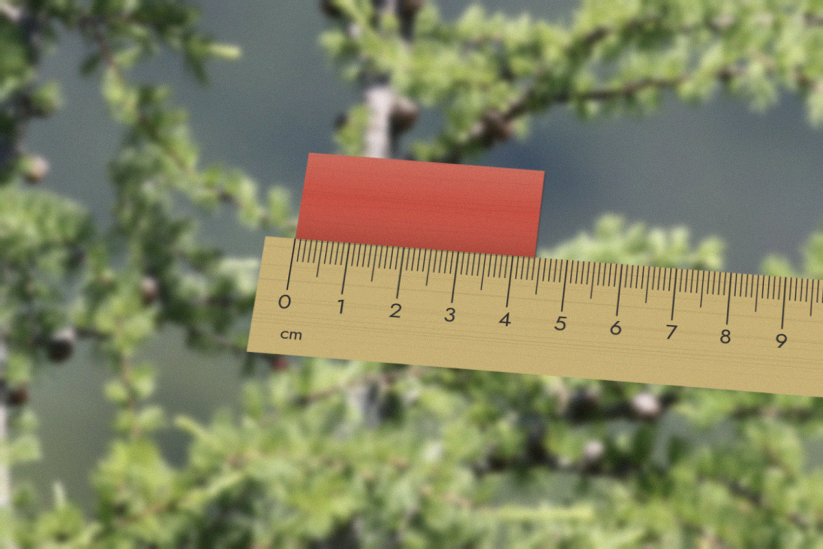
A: 4.4 cm
